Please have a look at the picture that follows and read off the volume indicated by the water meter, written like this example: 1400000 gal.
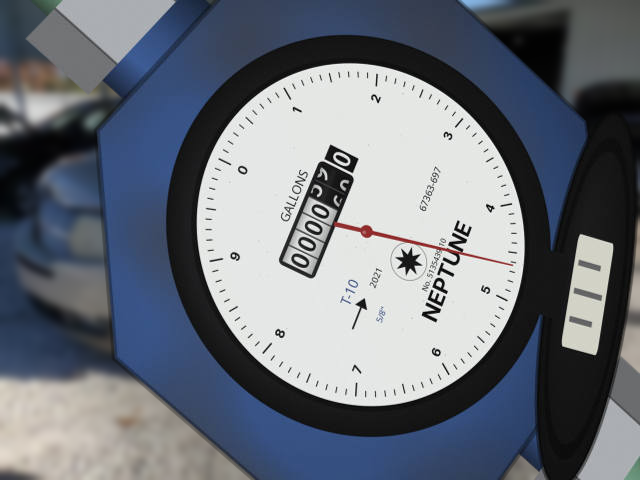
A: 594.6 gal
